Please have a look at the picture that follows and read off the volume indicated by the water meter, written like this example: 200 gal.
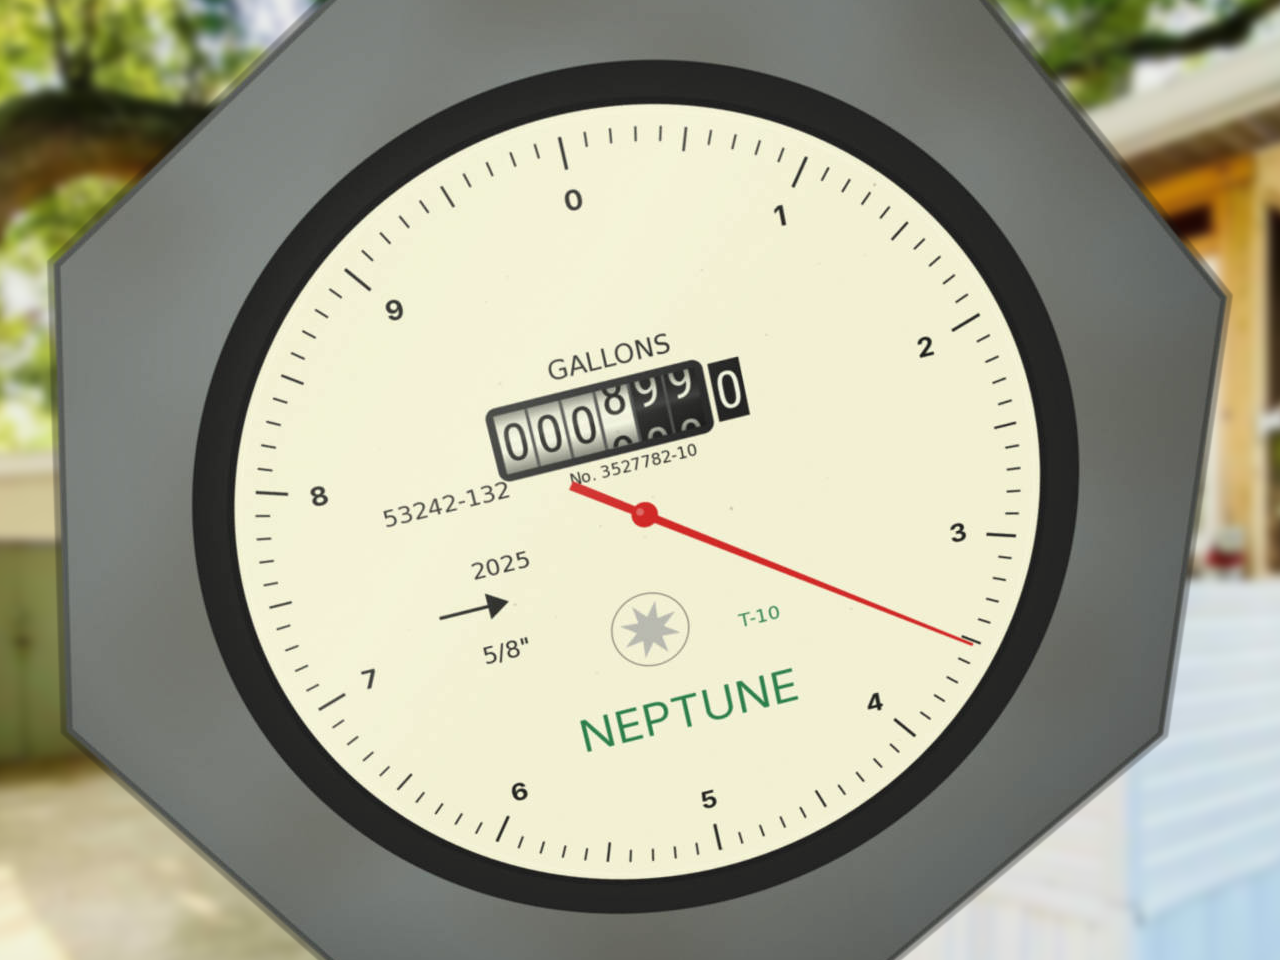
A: 8993.5 gal
